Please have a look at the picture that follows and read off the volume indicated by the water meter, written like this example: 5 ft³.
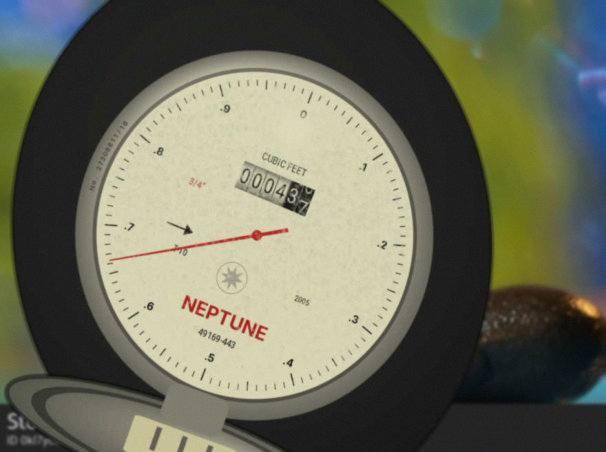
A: 436.66 ft³
